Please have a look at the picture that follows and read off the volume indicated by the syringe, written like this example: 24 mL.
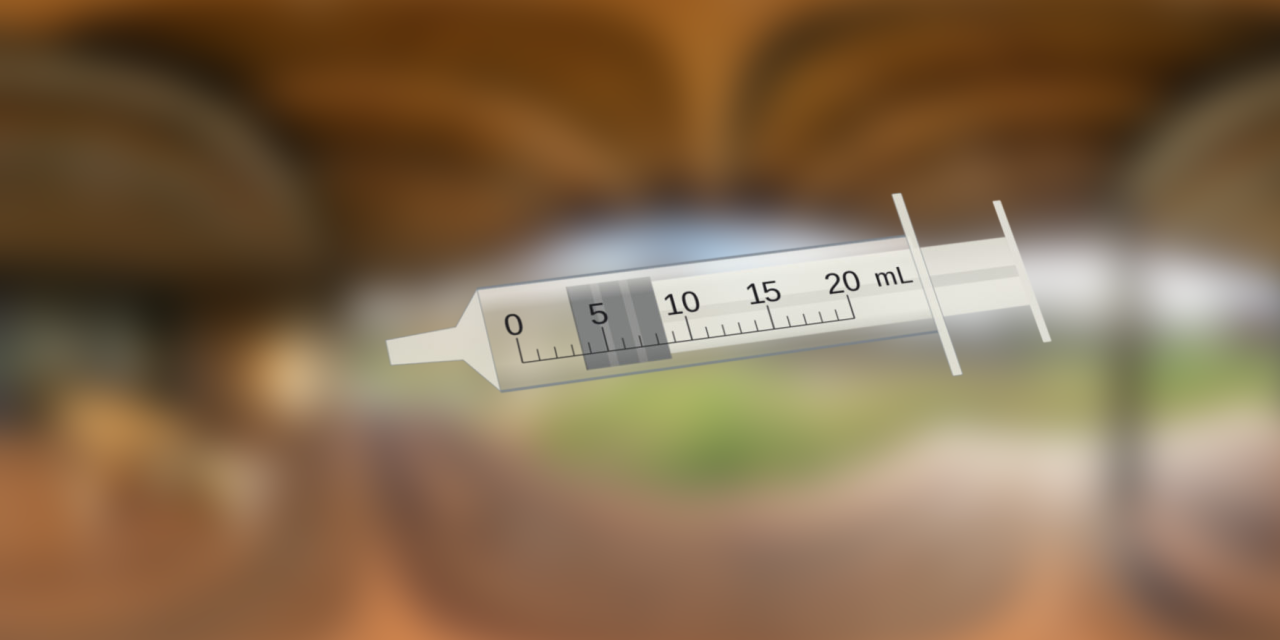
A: 3.5 mL
